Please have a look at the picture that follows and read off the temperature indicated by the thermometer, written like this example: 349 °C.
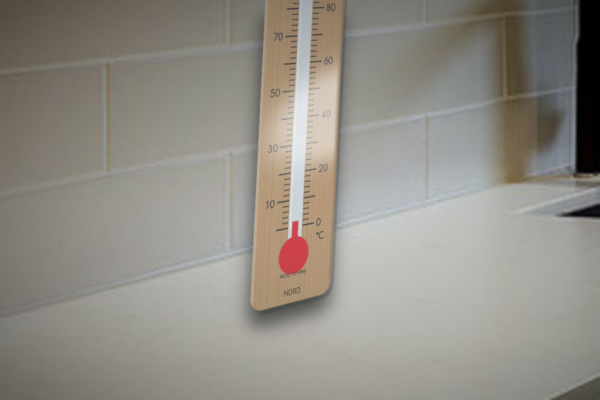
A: 2 °C
